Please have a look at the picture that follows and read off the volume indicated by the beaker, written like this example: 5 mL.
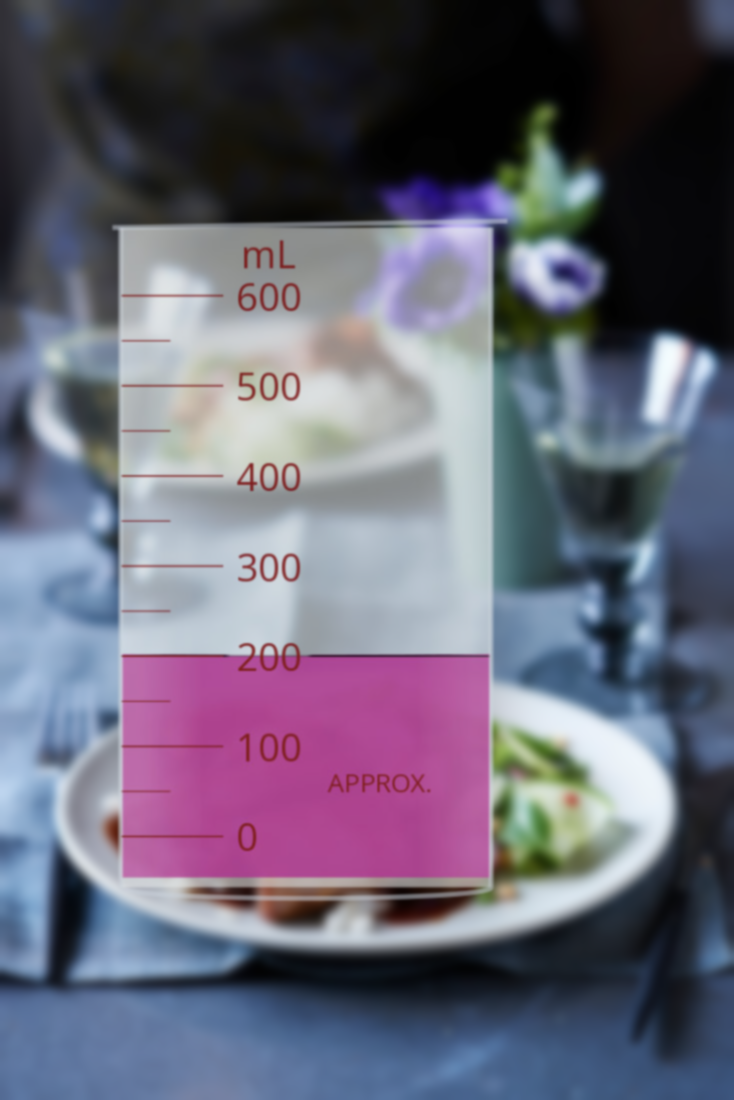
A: 200 mL
